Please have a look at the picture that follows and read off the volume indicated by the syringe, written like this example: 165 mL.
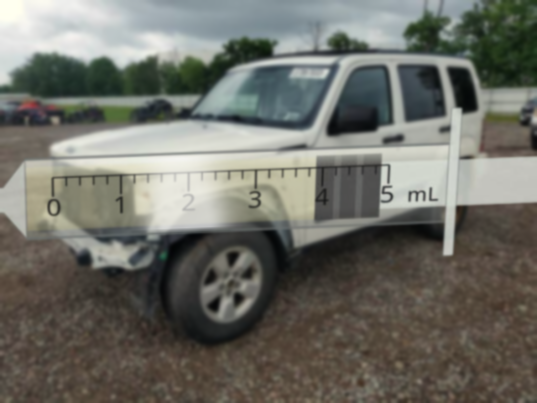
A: 3.9 mL
